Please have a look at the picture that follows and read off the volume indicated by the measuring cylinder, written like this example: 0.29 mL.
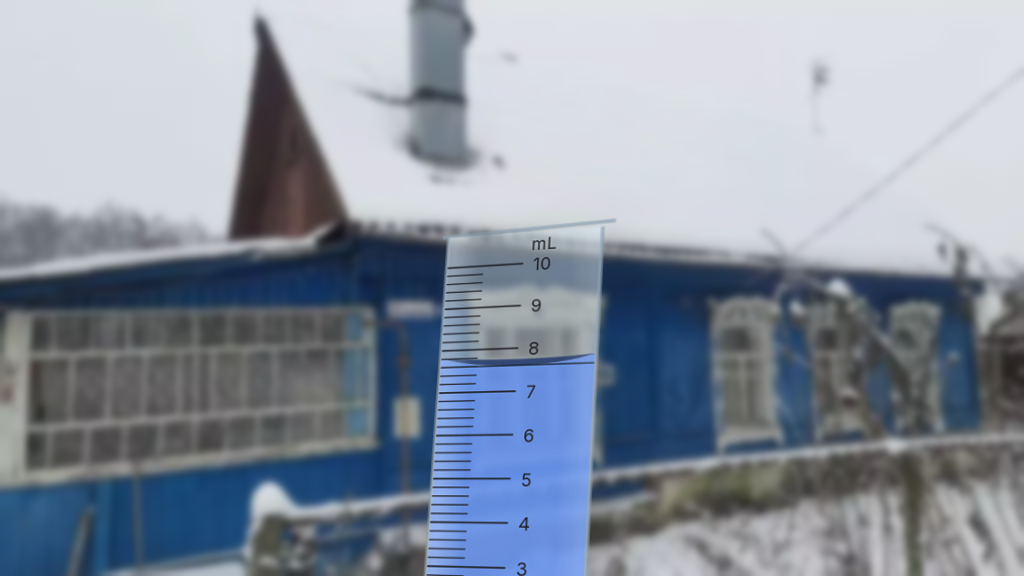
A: 7.6 mL
